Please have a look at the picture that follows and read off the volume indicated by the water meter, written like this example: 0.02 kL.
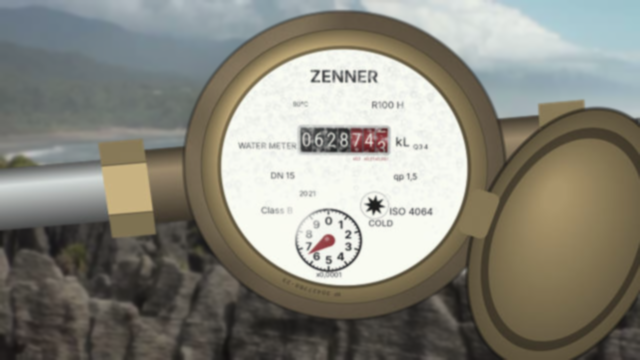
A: 628.7426 kL
